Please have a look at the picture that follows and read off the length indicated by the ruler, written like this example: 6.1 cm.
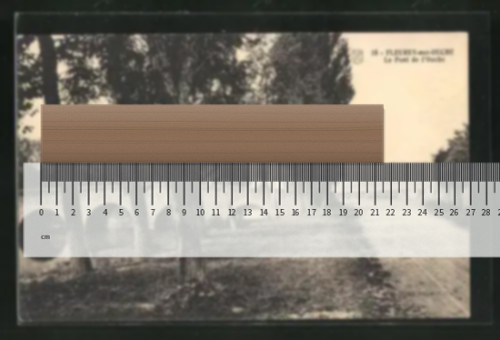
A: 21.5 cm
